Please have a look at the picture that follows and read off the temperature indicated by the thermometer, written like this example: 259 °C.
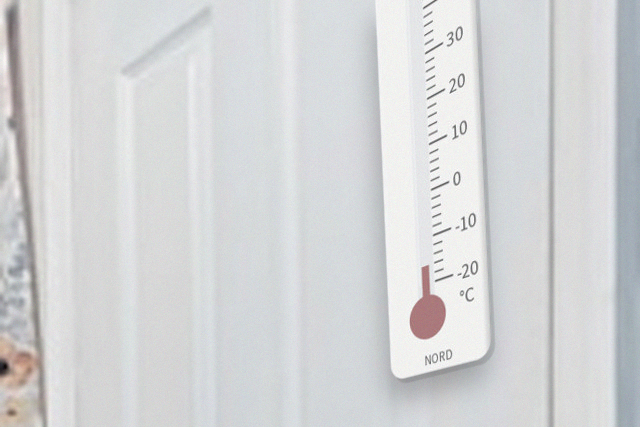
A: -16 °C
